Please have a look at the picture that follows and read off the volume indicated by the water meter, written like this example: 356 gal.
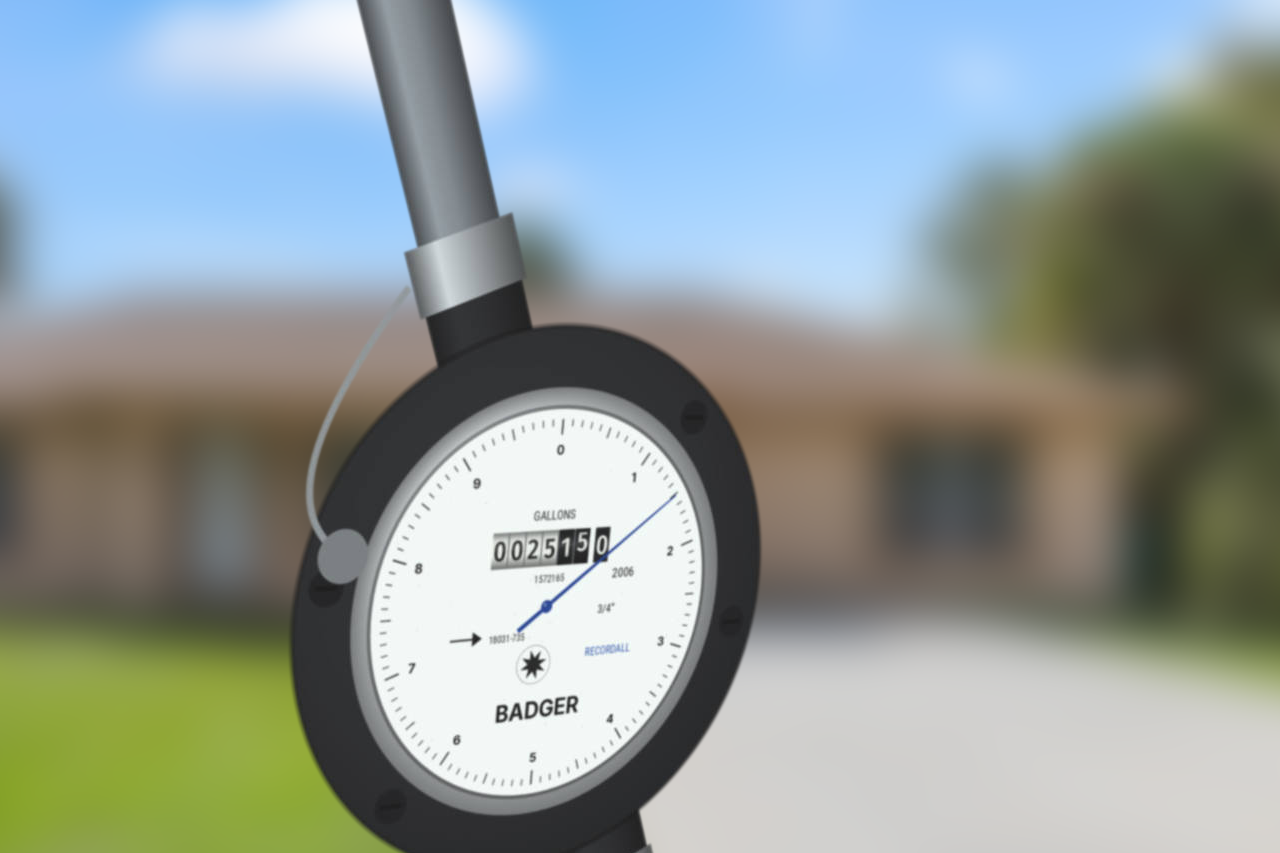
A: 25151.5 gal
